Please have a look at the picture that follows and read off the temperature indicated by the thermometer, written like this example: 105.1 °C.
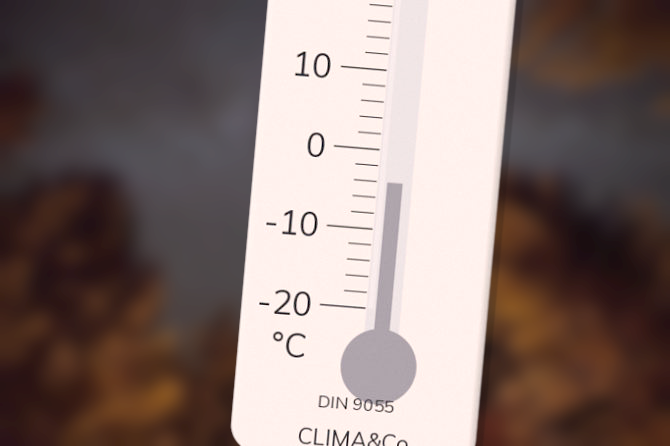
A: -4 °C
